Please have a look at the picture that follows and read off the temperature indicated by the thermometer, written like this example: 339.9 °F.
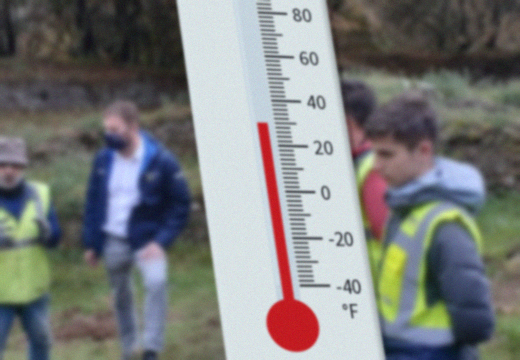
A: 30 °F
